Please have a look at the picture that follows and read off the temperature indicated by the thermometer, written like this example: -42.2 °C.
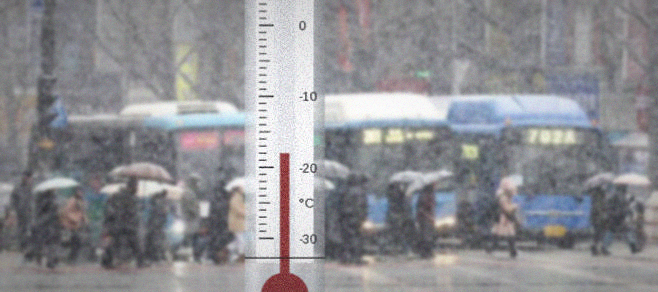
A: -18 °C
